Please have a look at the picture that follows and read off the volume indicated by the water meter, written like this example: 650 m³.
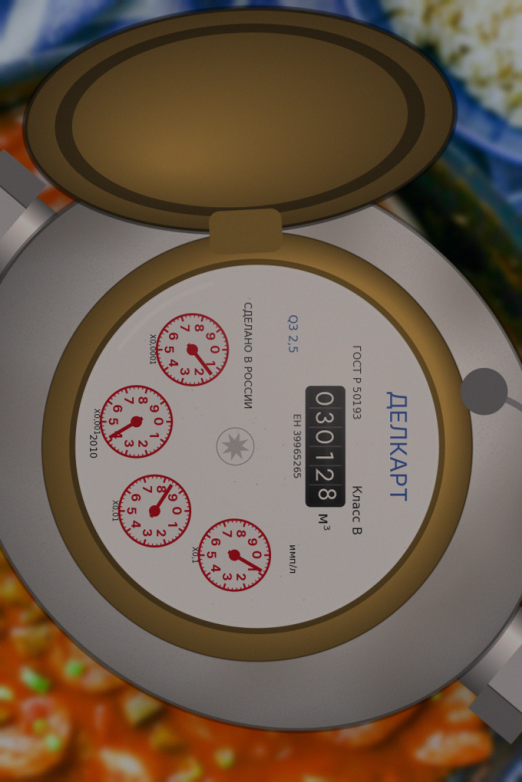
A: 30128.0841 m³
